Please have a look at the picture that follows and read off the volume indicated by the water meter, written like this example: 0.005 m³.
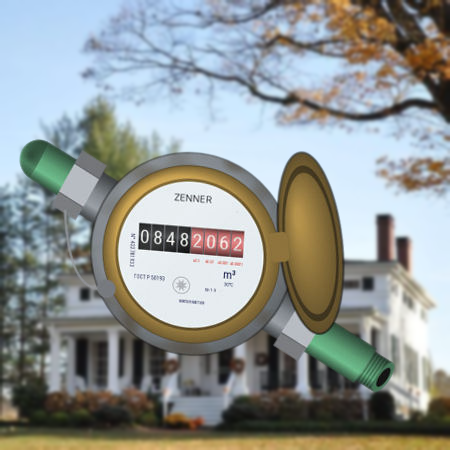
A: 848.2062 m³
